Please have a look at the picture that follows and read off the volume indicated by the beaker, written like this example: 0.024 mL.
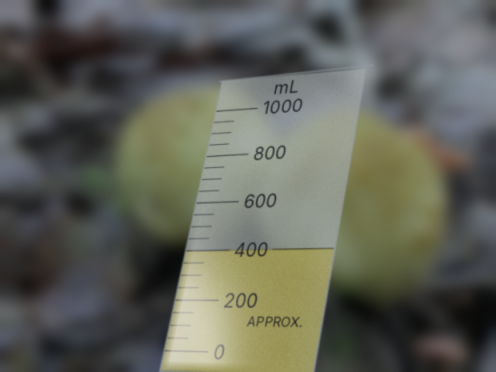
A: 400 mL
